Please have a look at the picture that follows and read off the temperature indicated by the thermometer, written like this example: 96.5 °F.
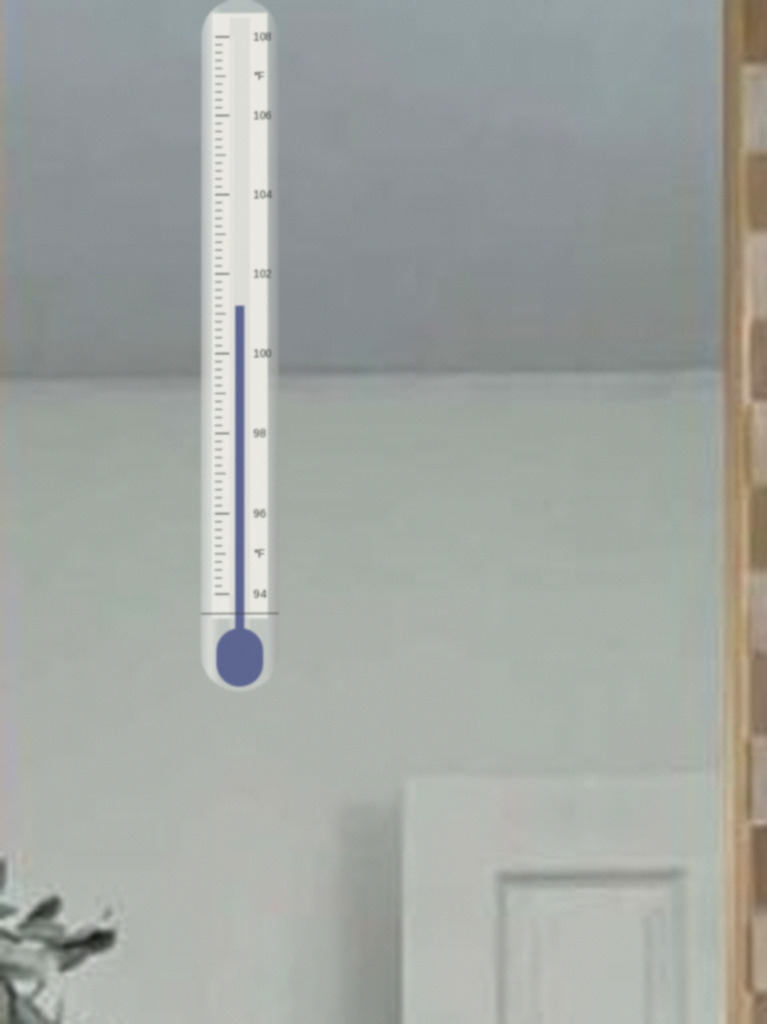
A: 101.2 °F
